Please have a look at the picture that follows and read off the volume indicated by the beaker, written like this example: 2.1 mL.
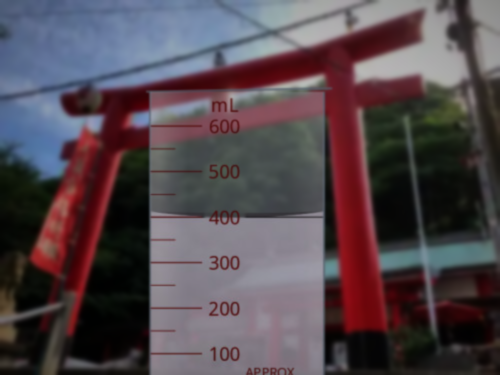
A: 400 mL
